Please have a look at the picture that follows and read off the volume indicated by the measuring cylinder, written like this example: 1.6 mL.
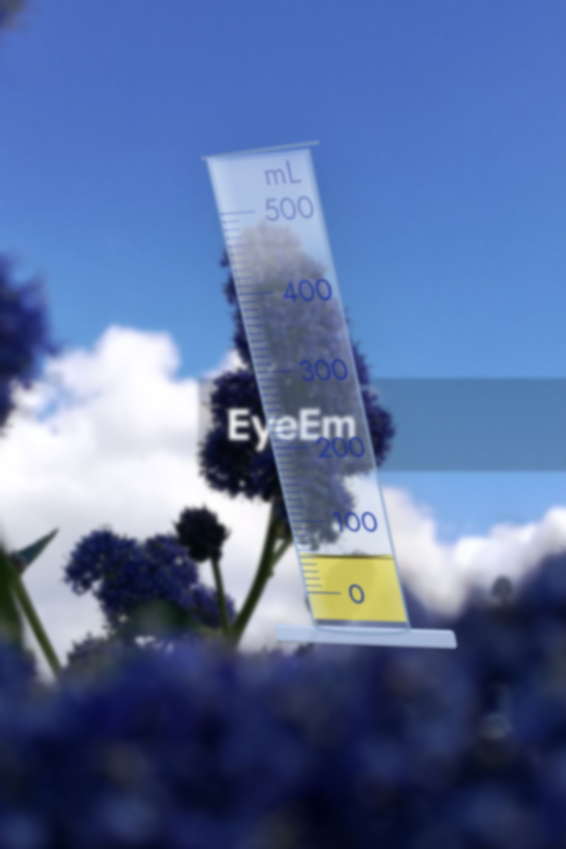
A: 50 mL
